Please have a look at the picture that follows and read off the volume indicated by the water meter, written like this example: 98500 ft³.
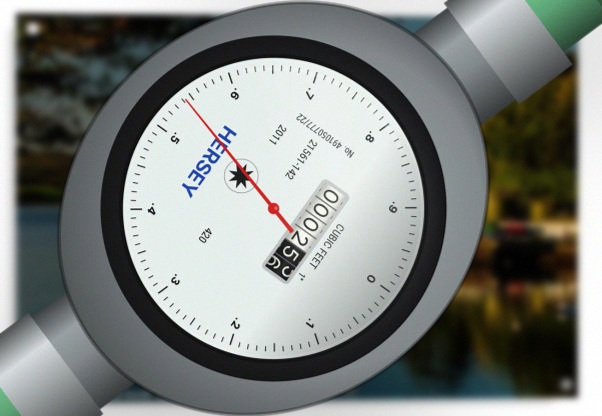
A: 255.54 ft³
